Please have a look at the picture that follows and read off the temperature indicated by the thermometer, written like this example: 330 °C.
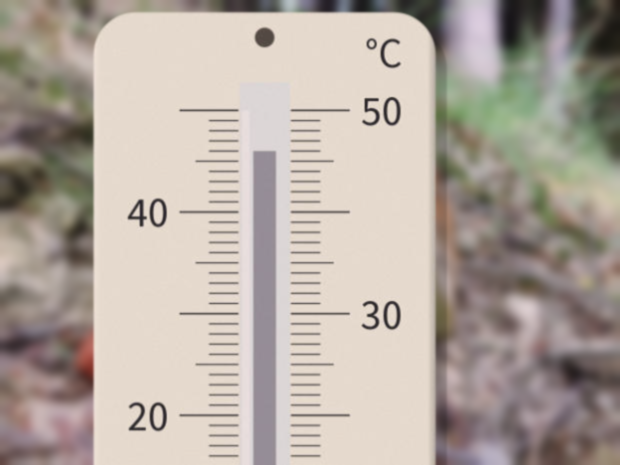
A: 46 °C
